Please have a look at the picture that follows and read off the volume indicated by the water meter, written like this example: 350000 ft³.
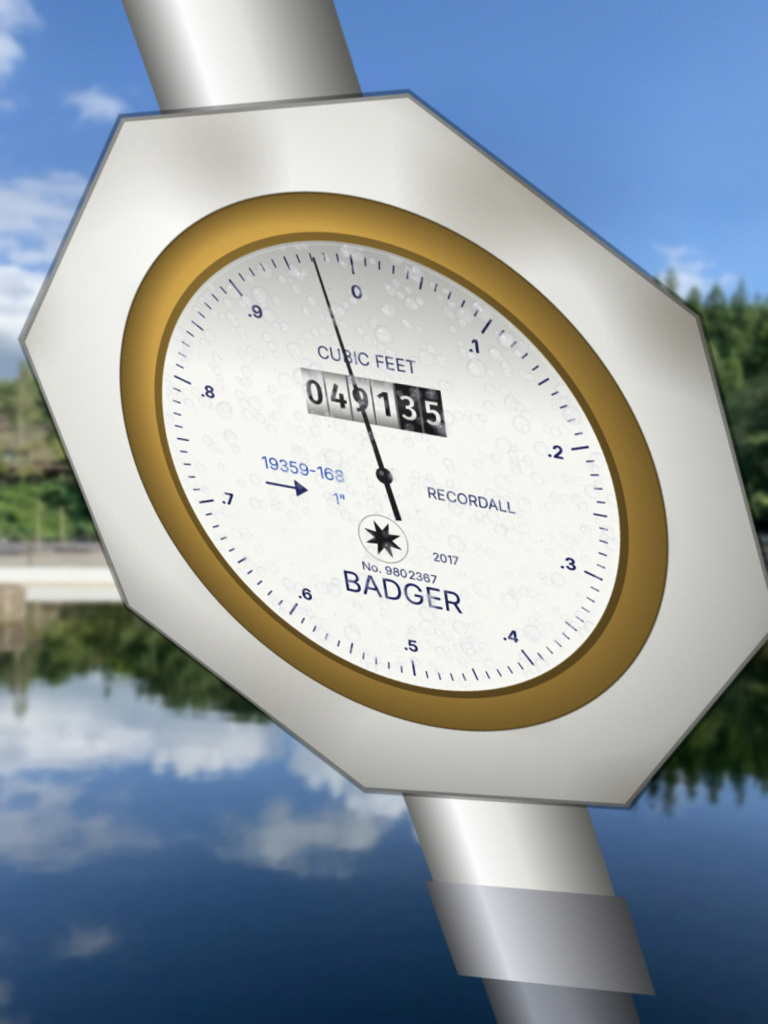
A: 49134.97 ft³
